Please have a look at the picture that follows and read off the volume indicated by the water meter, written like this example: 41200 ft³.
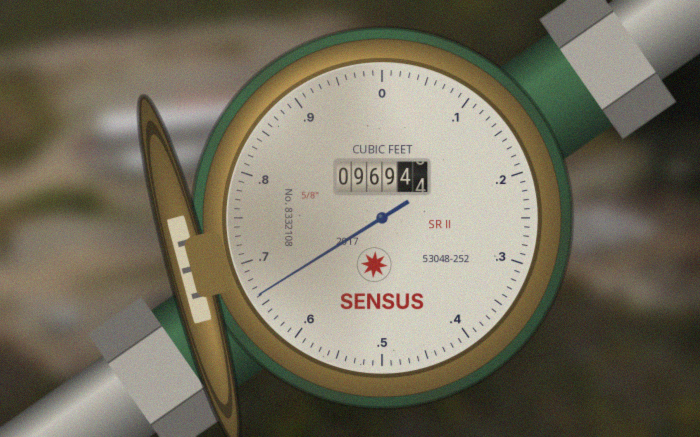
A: 96943.66 ft³
